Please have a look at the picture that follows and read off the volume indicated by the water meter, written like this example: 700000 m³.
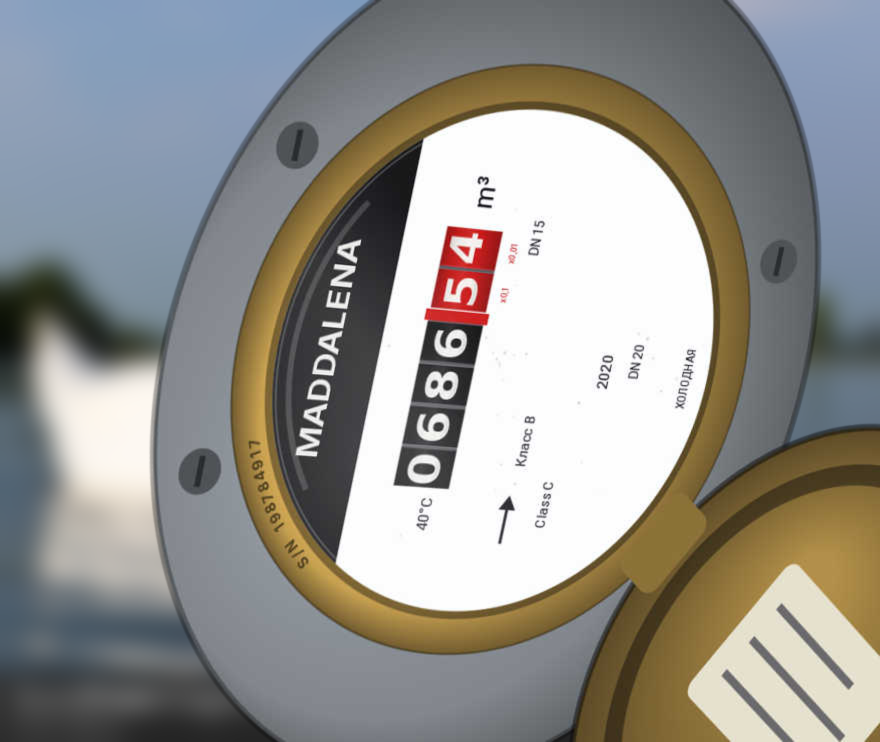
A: 686.54 m³
